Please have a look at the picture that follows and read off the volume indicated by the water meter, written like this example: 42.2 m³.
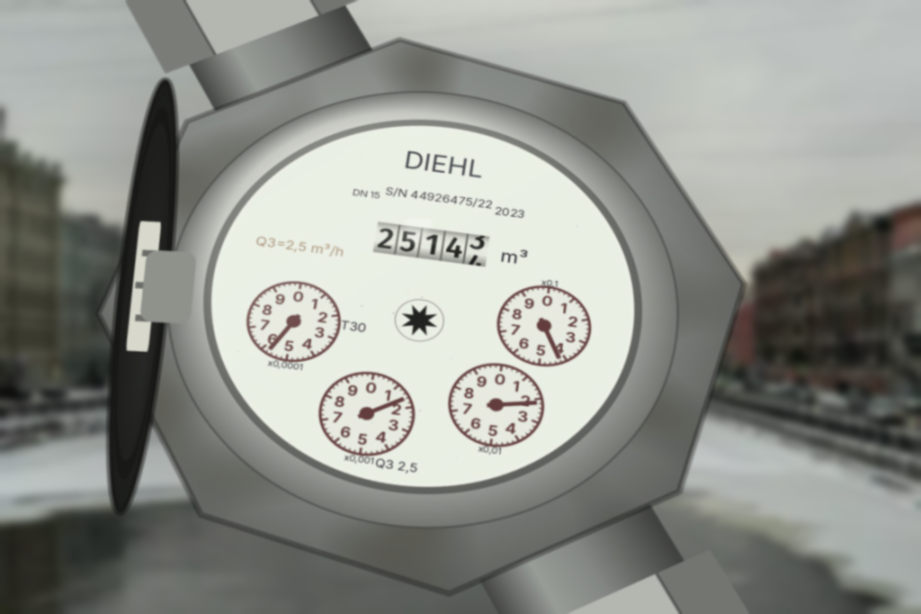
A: 25143.4215 m³
